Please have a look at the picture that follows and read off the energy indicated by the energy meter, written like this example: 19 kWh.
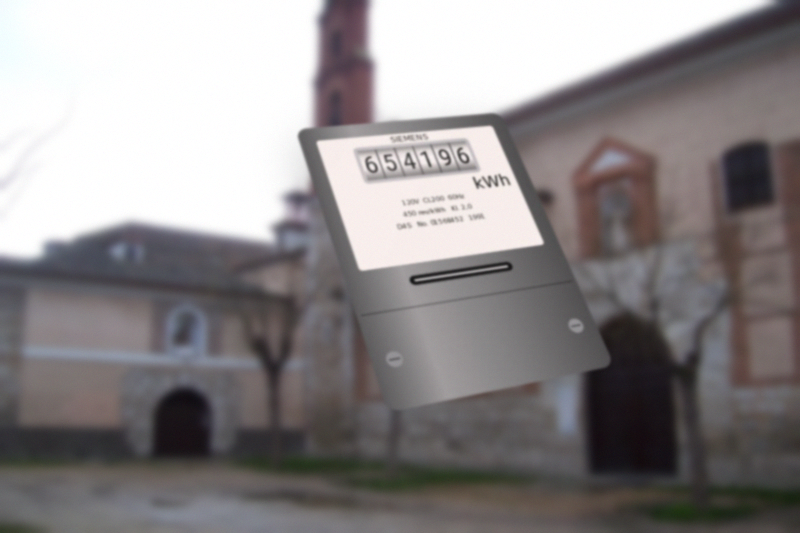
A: 654196 kWh
